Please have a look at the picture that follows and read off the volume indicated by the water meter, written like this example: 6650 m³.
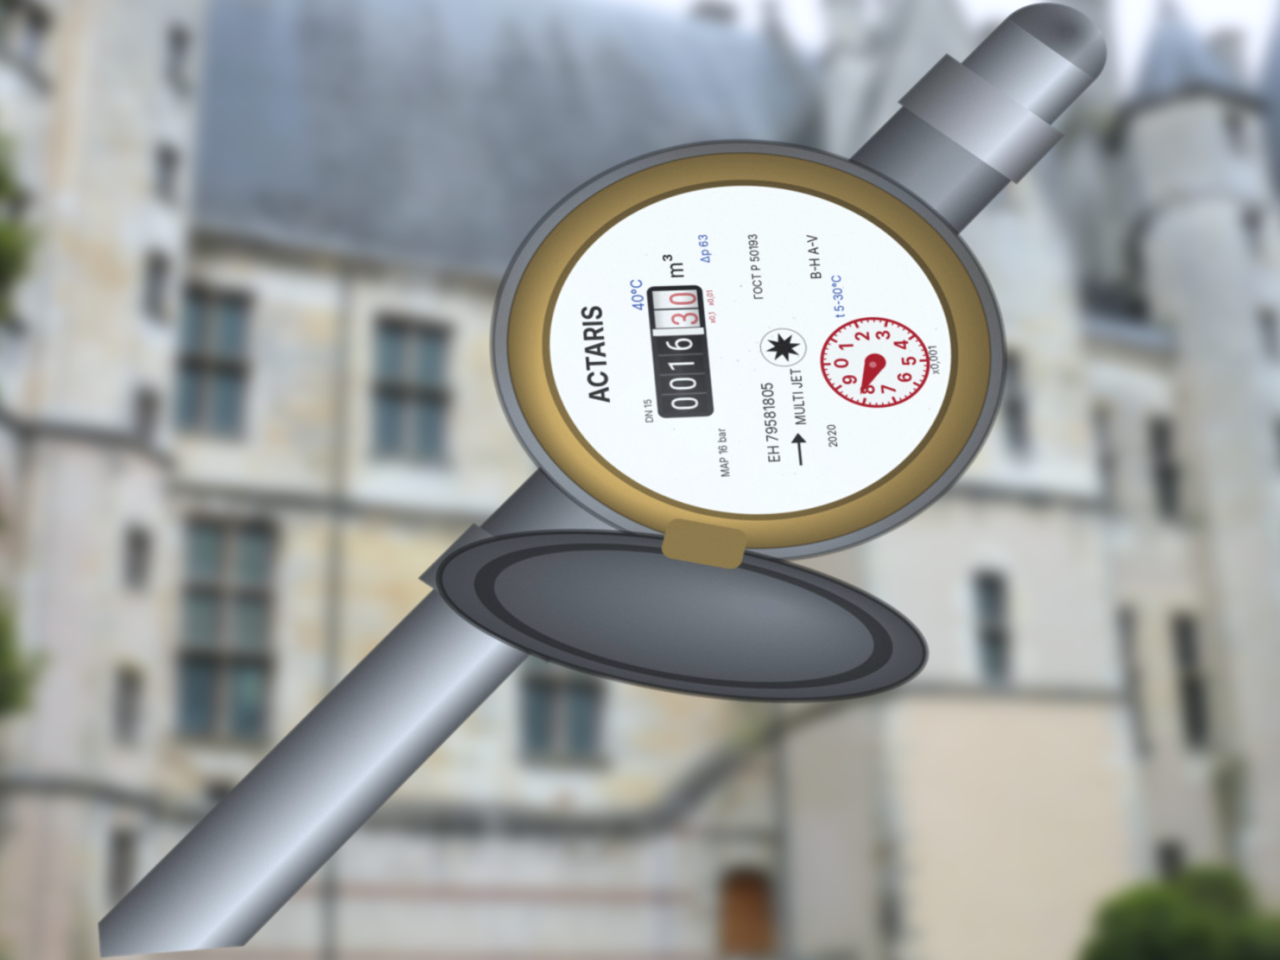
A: 16.298 m³
